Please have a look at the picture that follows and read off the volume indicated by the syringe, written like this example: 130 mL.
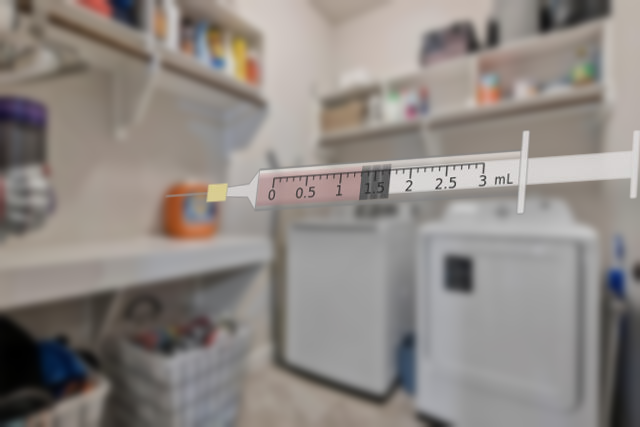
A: 1.3 mL
